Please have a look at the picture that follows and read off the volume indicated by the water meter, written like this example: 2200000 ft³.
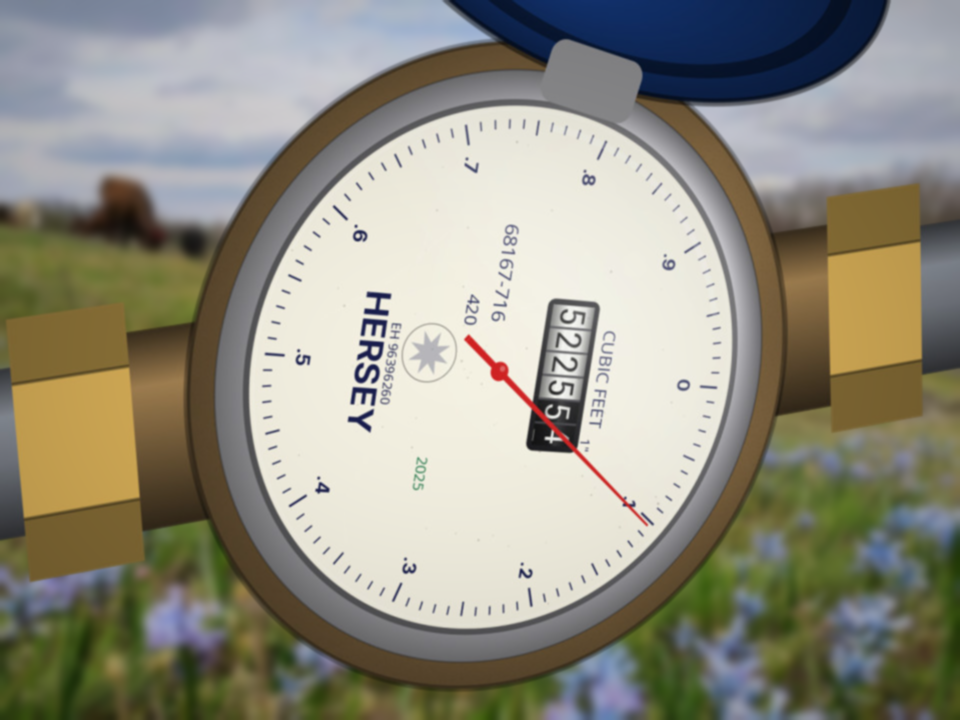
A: 522554.10 ft³
